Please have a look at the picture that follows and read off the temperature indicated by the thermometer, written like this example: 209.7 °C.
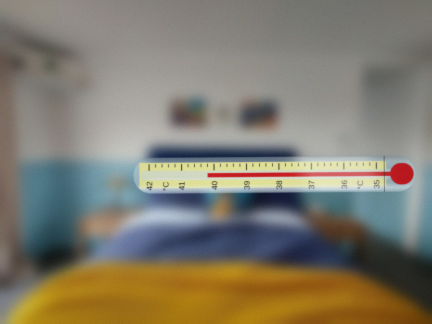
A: 40.2 °C
